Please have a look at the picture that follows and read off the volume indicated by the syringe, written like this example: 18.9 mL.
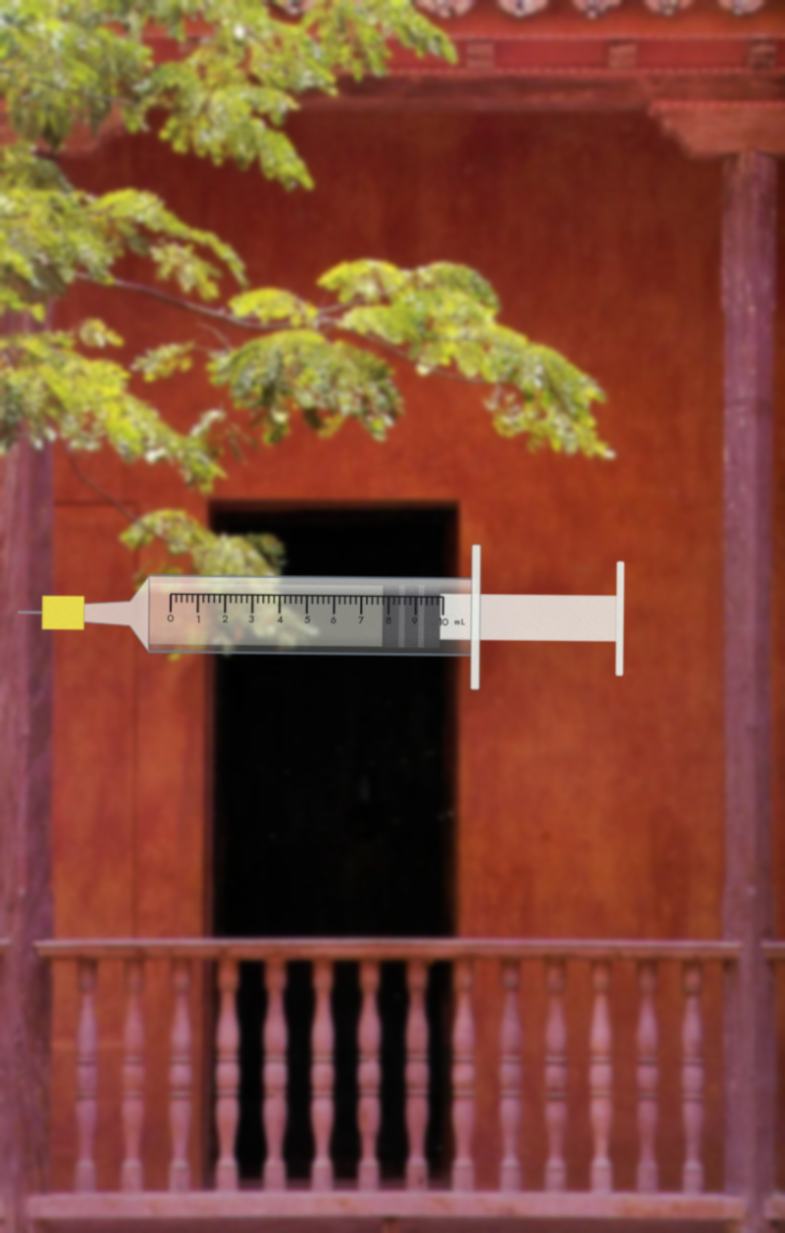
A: 7.8 mL
